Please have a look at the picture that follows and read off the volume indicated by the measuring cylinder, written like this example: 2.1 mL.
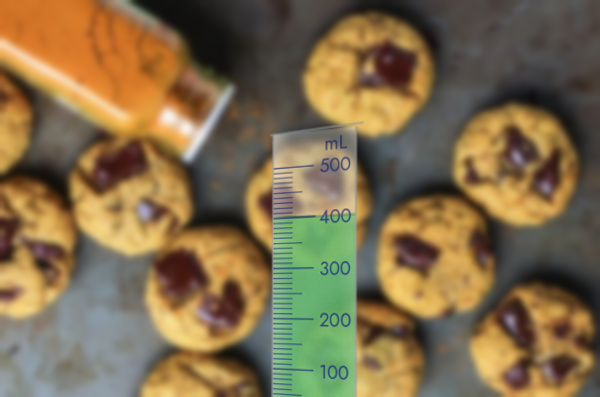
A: 400 mL
